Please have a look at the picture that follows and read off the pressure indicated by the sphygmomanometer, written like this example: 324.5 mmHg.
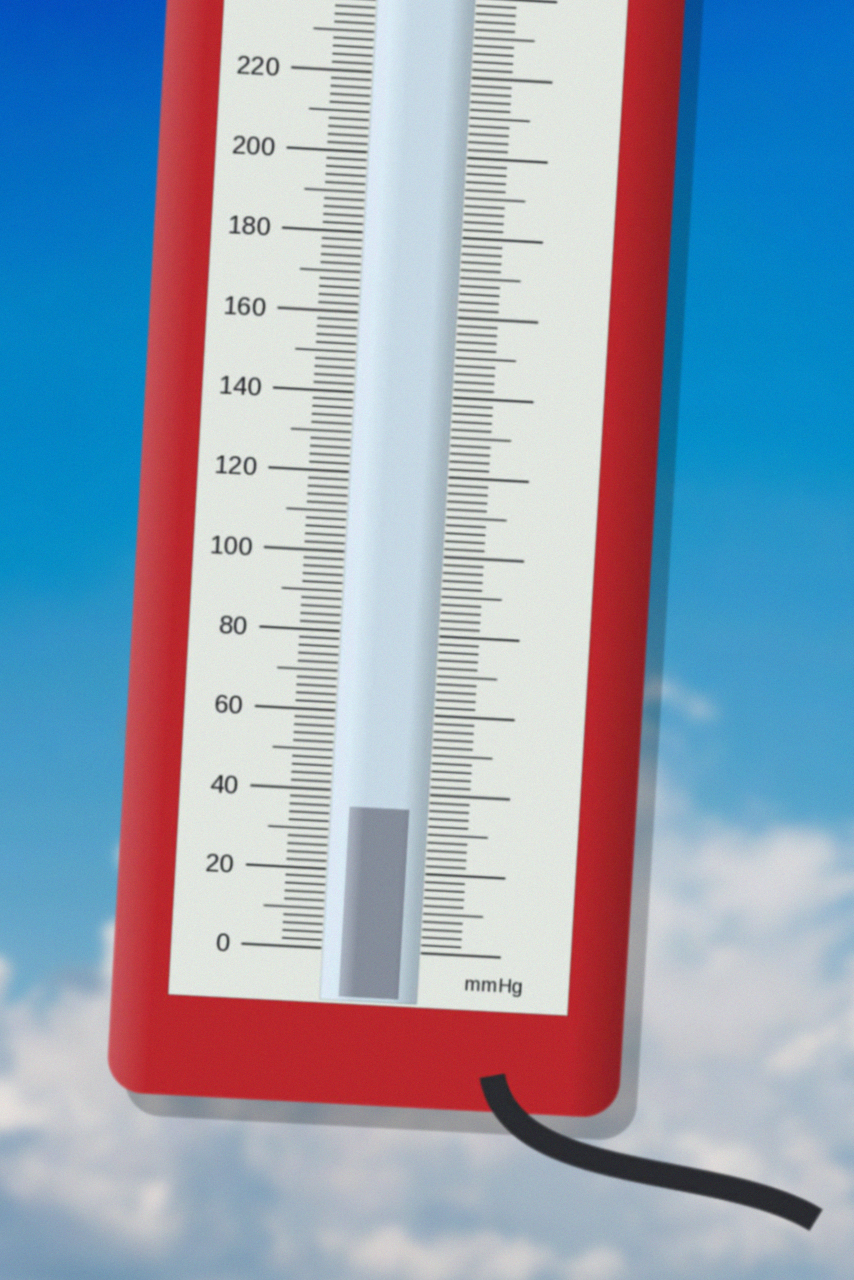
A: 36 mmHg
